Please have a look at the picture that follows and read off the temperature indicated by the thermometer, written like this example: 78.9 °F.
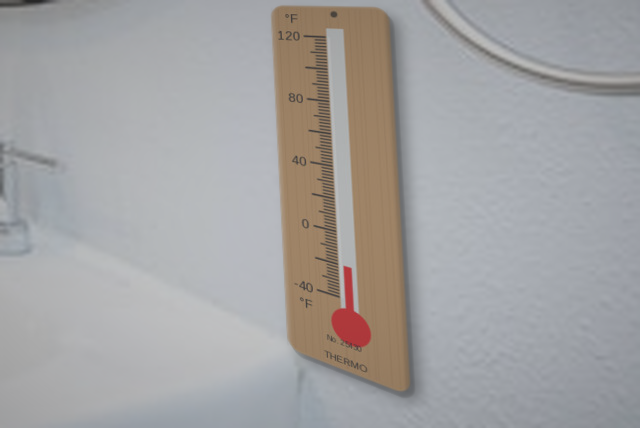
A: -20 °F
